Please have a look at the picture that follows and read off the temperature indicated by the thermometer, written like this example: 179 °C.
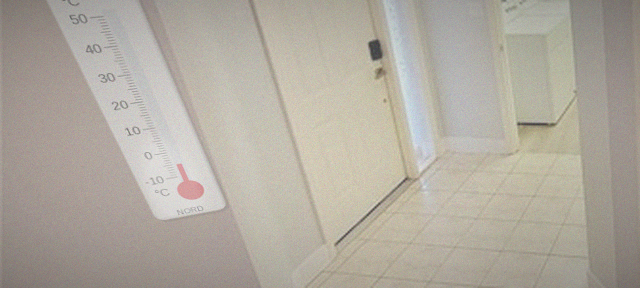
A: -5 °C
